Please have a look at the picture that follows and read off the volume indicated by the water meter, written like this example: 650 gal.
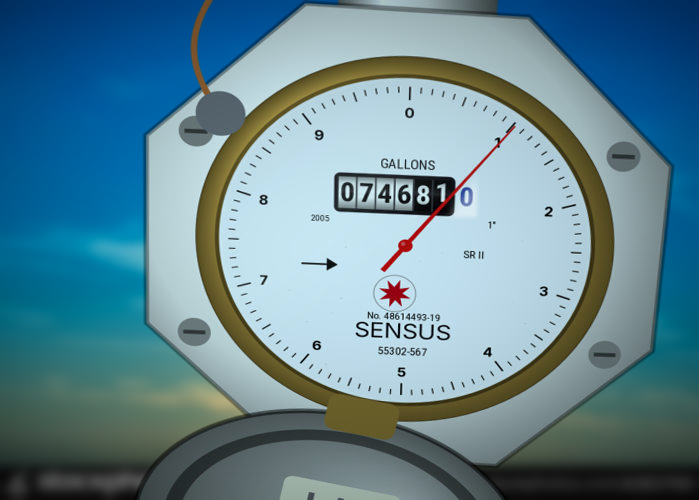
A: 746811.0 gal
